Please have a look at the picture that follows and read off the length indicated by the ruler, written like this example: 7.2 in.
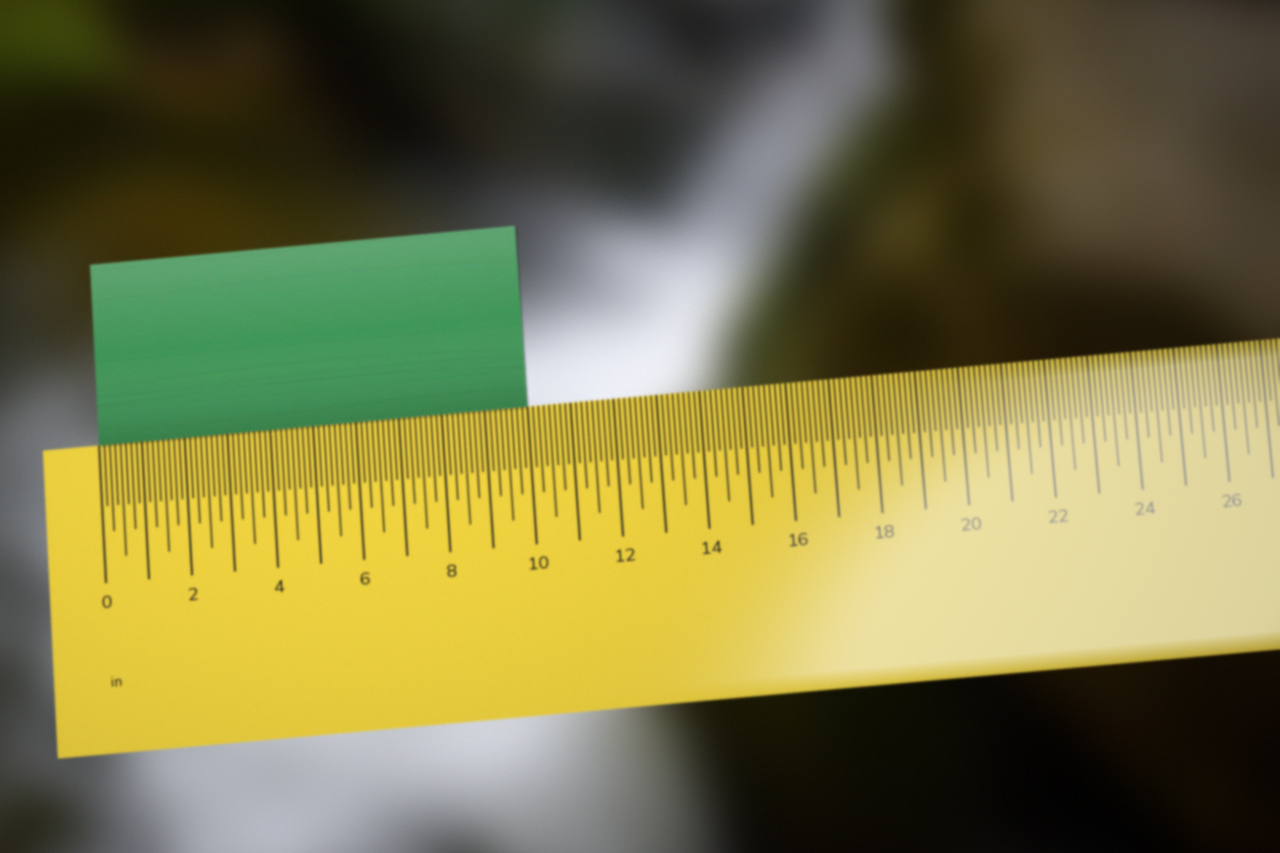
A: 10 in
